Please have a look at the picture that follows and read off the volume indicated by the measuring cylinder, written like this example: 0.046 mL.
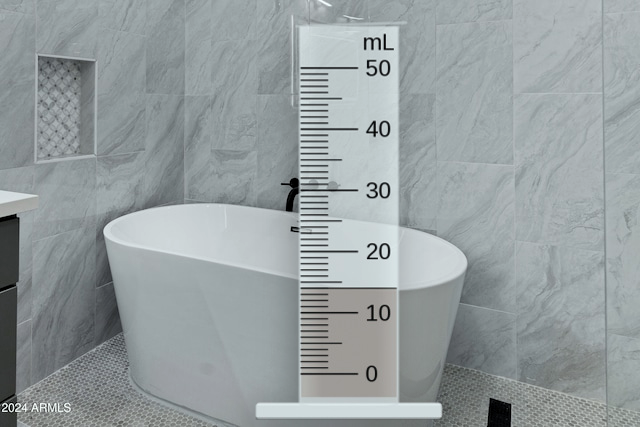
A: 14 mL
